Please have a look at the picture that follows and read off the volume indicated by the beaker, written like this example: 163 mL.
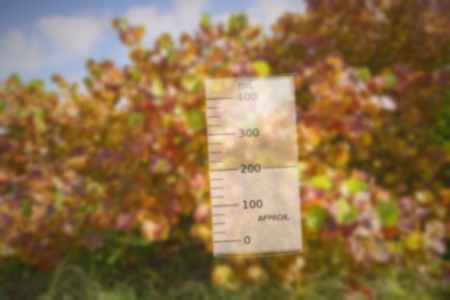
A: 200 mL
